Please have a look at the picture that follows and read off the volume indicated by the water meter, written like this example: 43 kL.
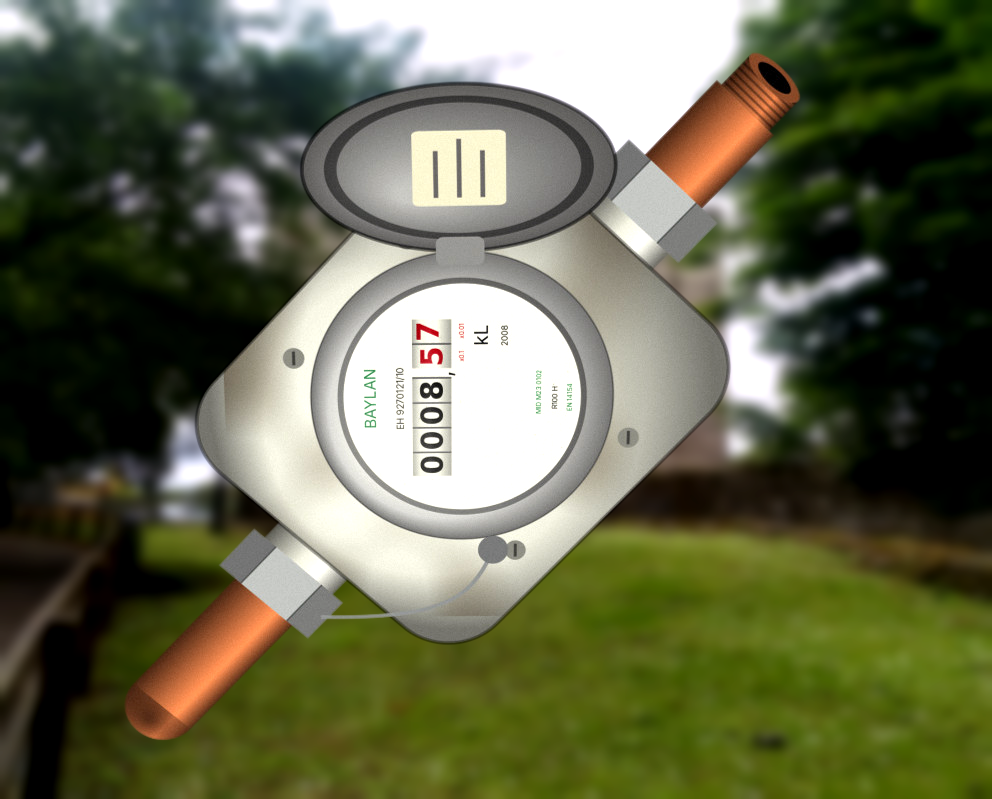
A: 8.57 kL
